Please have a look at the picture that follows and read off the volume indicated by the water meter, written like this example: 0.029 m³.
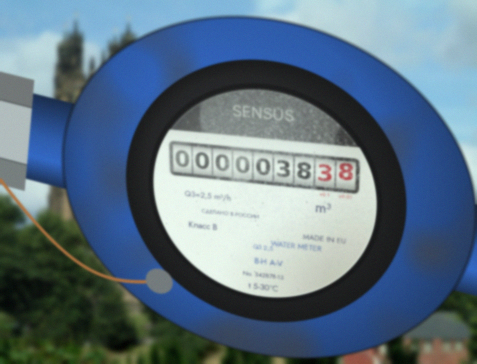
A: 38.38 m³
